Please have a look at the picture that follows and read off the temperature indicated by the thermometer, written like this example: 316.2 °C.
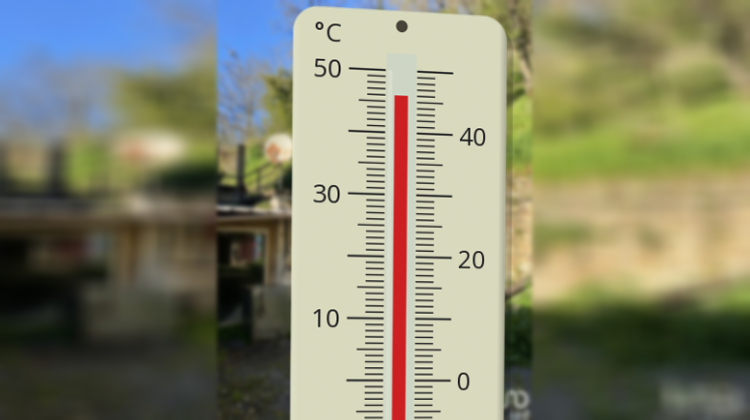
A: 46 °C
